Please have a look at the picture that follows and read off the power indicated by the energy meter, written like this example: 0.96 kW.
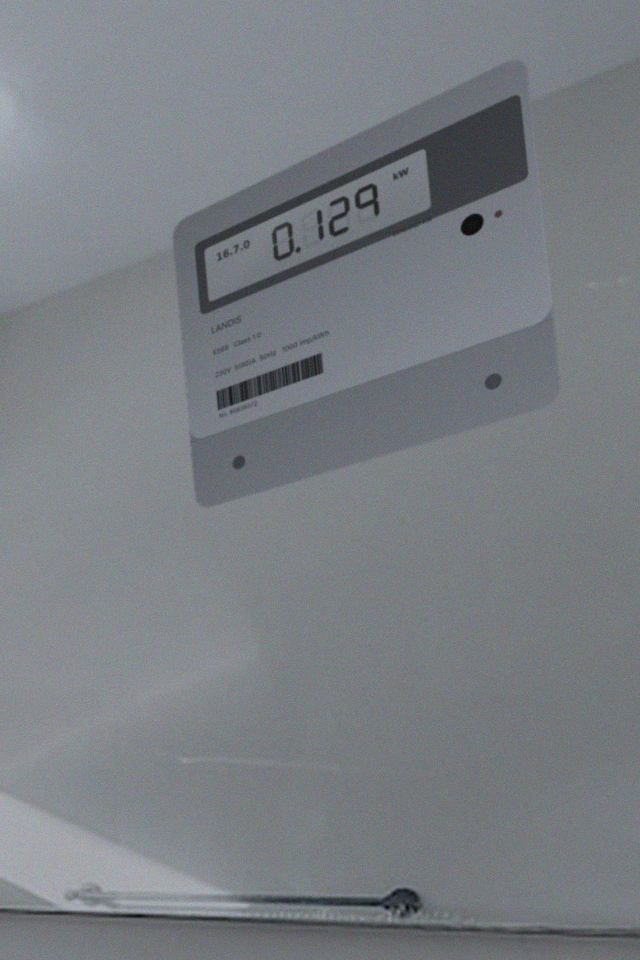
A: 0.129 kW
